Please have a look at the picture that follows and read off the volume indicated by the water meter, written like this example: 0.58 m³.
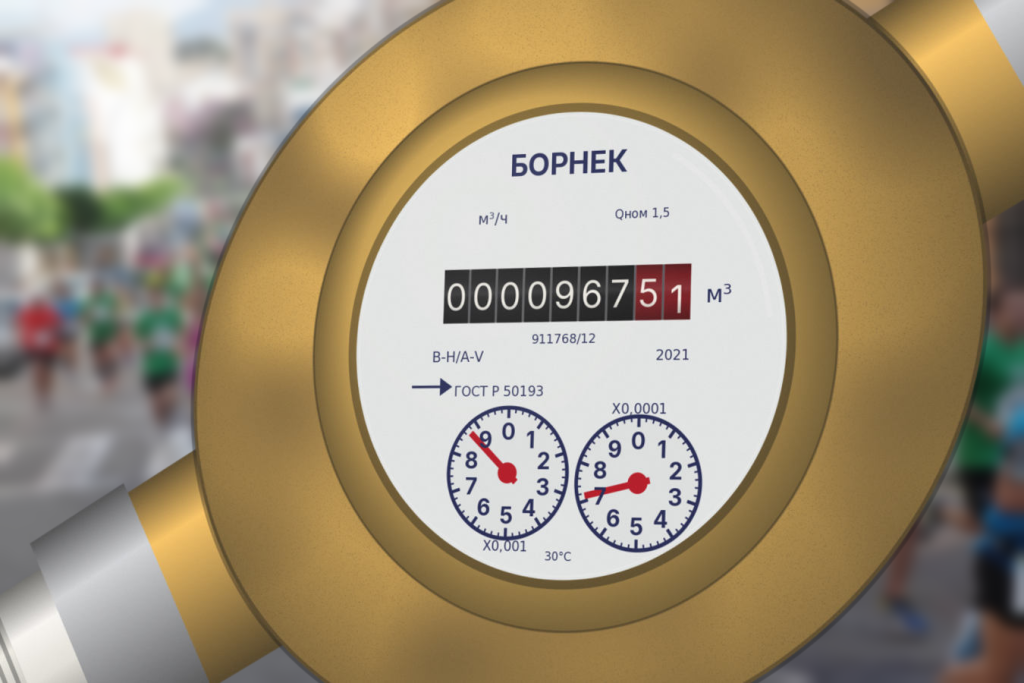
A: 967.5087 m³
